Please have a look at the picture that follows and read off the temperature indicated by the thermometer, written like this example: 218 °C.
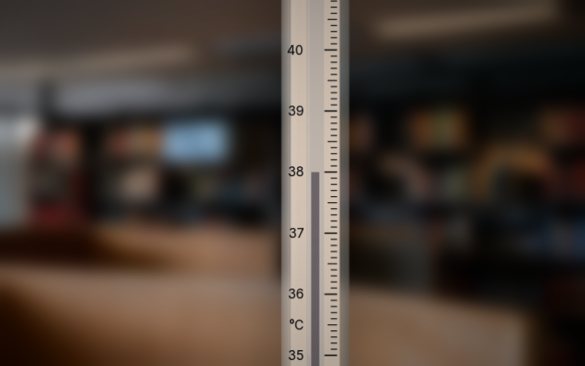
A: 38 °C
